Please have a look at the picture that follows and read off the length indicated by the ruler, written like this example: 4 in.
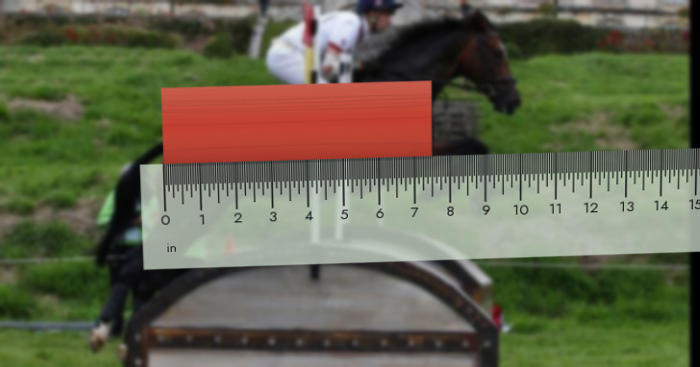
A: 7.5 in
